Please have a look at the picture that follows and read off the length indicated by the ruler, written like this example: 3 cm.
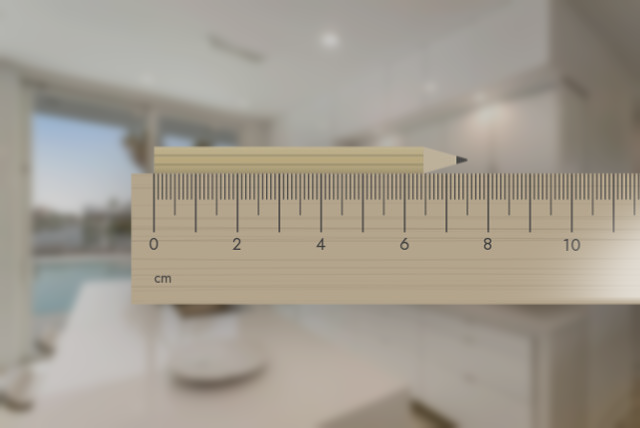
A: 7.5 cm
